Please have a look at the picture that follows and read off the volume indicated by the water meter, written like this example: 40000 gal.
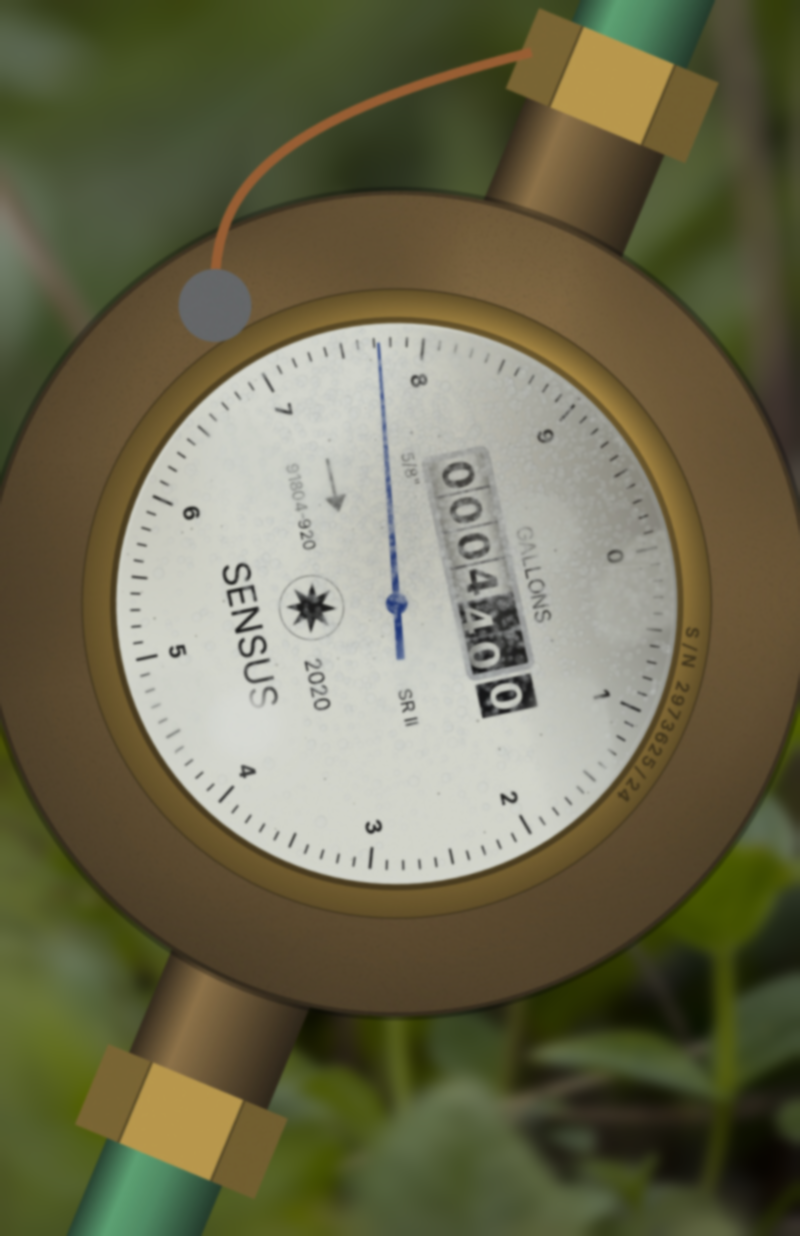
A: 4397.7 gal
